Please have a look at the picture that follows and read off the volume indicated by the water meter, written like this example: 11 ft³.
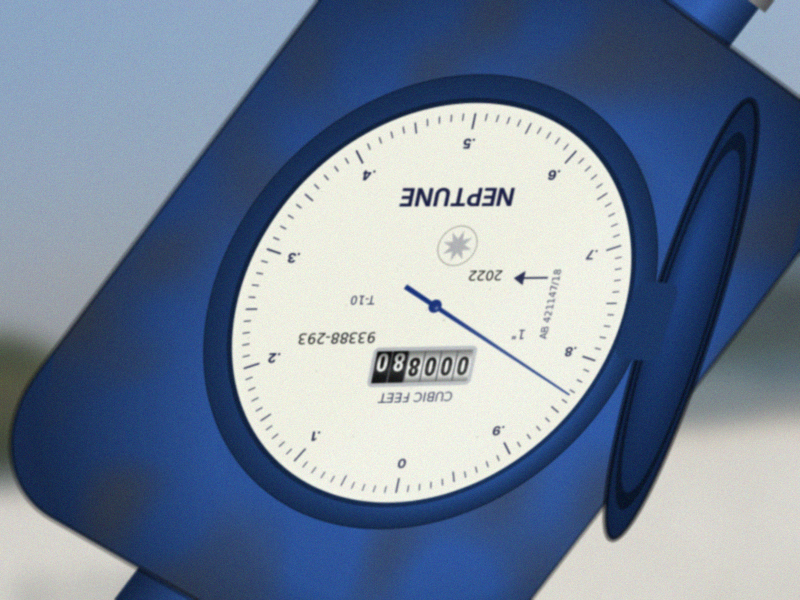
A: 879.83 ft³
